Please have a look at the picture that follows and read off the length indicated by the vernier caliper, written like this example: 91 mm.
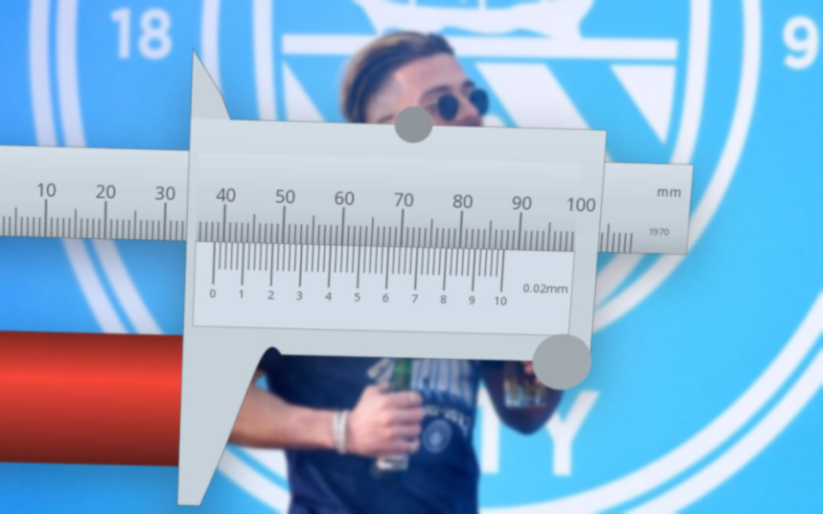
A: 38.5 mm
